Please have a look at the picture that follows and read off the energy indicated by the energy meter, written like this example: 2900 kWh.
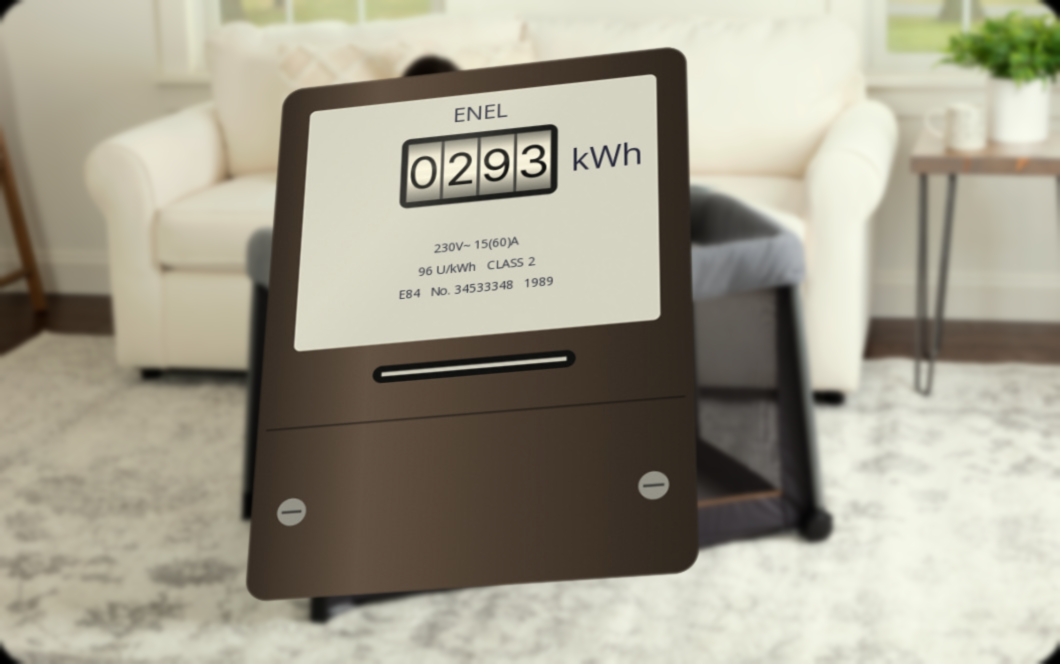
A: 293 kWh
